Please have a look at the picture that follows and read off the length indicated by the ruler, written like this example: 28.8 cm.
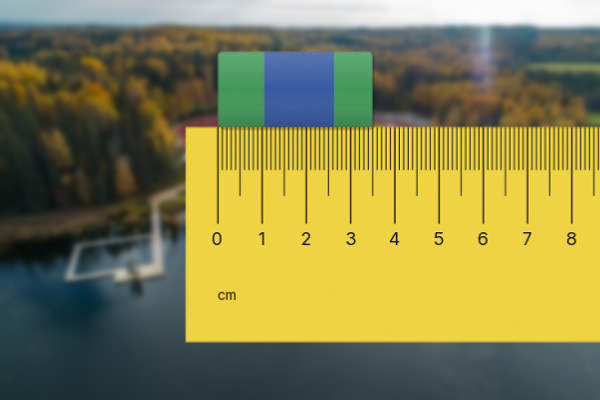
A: 3.5 cm
